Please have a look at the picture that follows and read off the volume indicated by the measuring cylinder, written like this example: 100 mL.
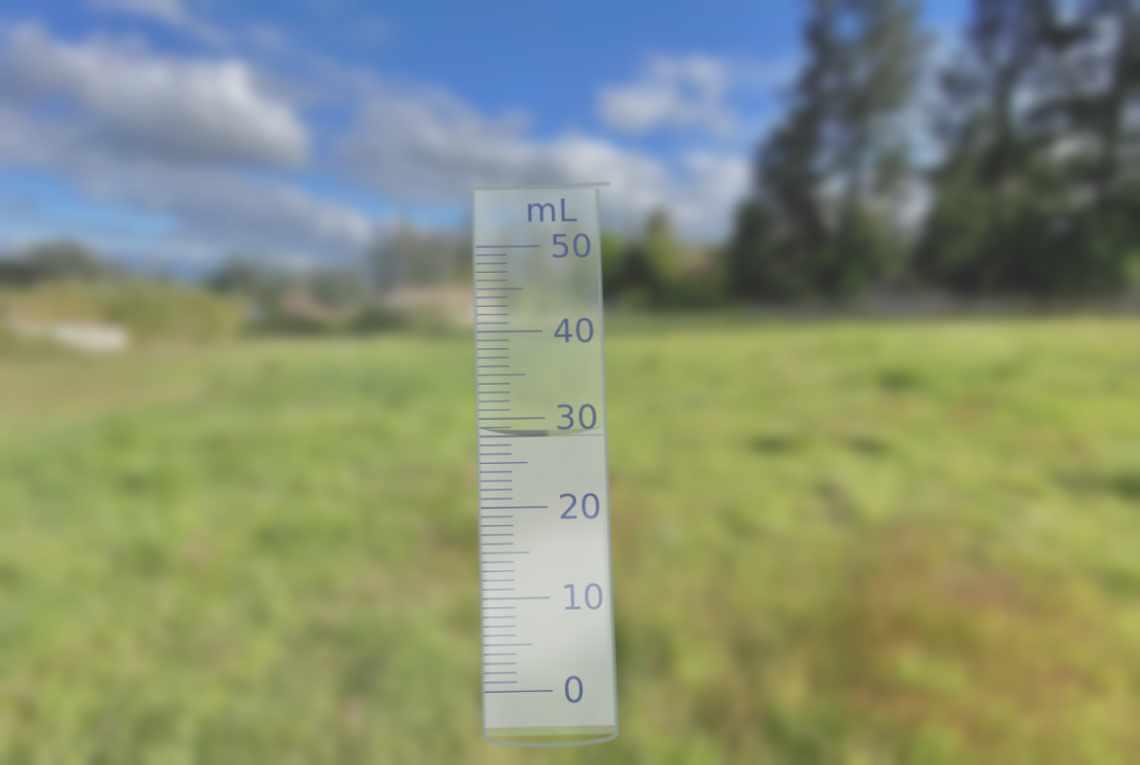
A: 28 mL
